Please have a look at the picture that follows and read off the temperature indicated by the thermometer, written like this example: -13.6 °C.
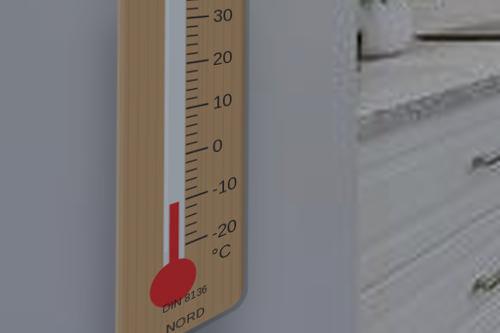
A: -10 °C
